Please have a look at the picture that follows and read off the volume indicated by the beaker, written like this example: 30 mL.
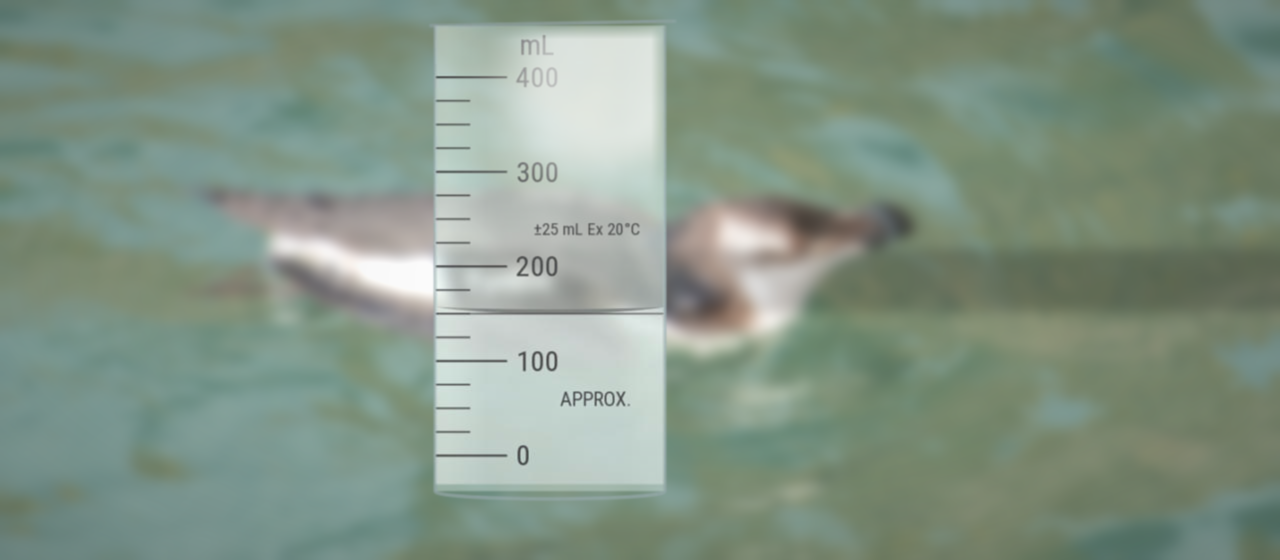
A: 150 mL
